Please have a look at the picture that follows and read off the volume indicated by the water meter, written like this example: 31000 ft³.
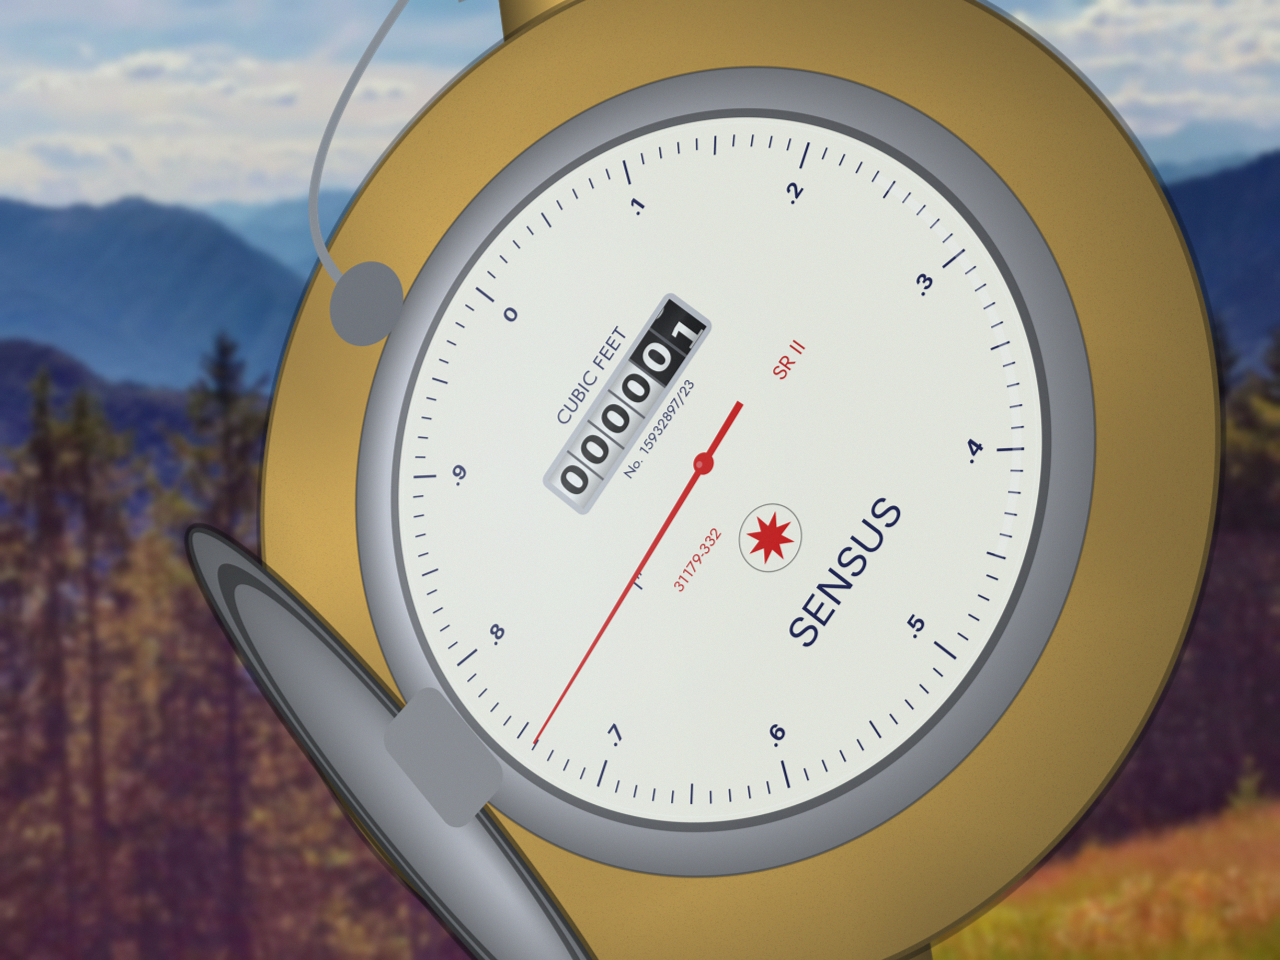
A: 0.74 ft³
